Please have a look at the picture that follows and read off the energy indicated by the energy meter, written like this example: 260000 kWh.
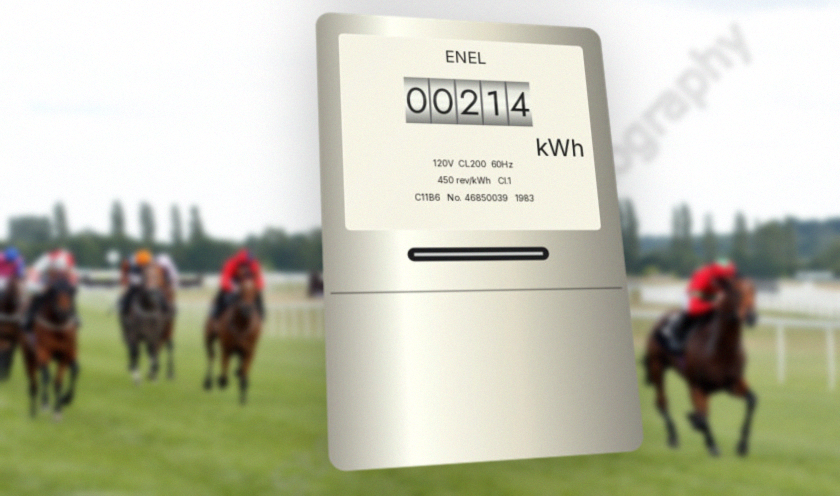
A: 214 kWh
